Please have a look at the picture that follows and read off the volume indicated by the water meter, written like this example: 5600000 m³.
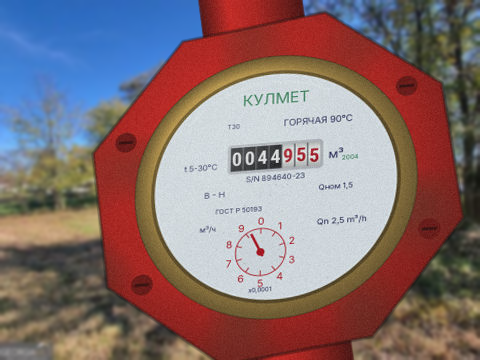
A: 44.9549 m³
